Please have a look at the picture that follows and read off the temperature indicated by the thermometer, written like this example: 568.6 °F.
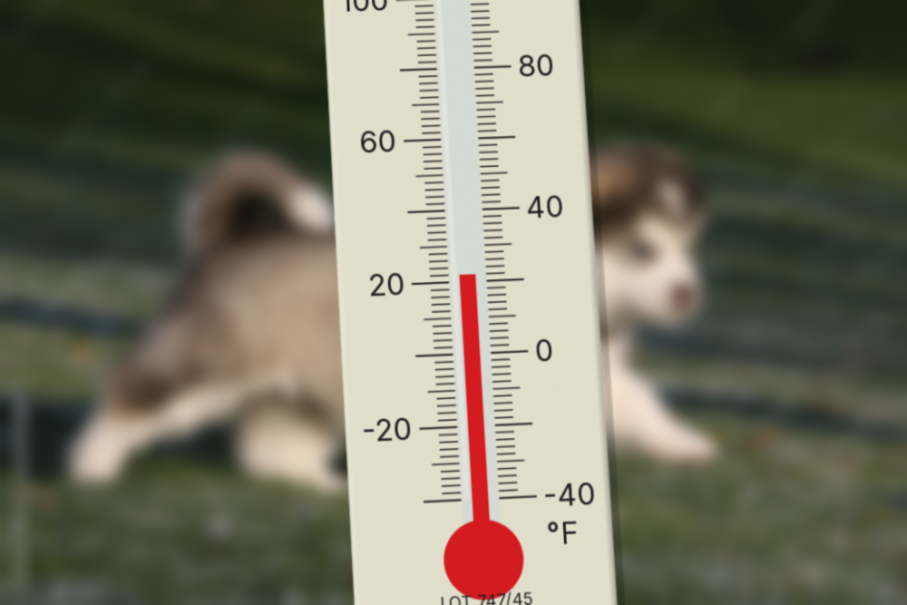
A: 22 °F
